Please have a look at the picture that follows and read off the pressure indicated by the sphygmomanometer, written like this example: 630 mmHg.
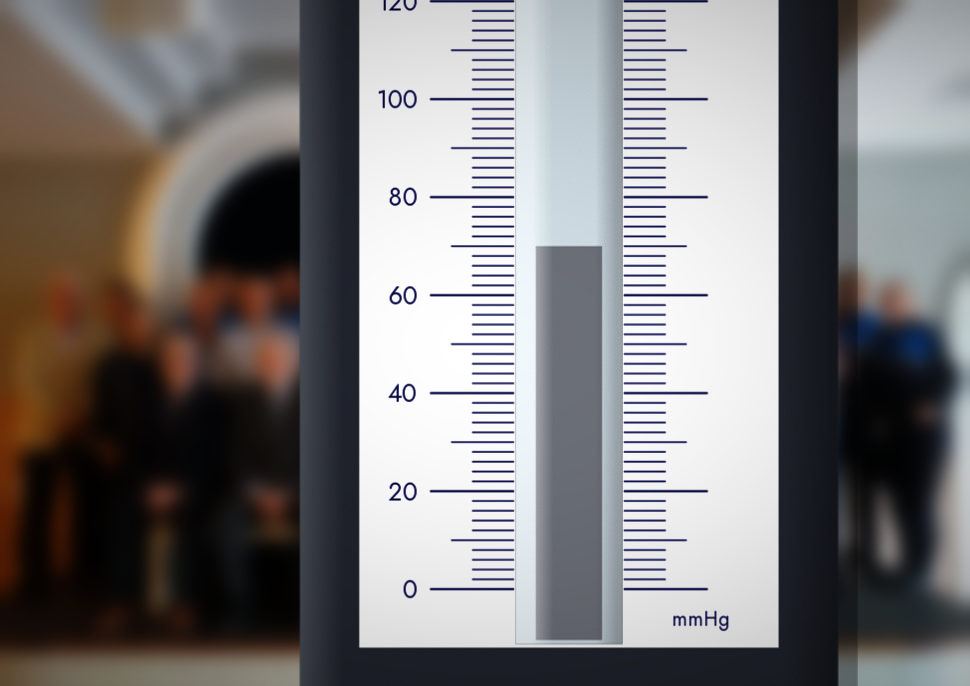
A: 70 mmHg
